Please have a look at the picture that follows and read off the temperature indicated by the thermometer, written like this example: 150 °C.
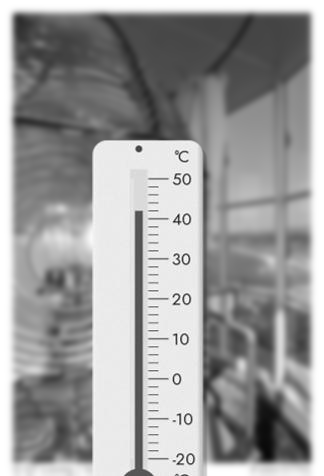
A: 42 °C
